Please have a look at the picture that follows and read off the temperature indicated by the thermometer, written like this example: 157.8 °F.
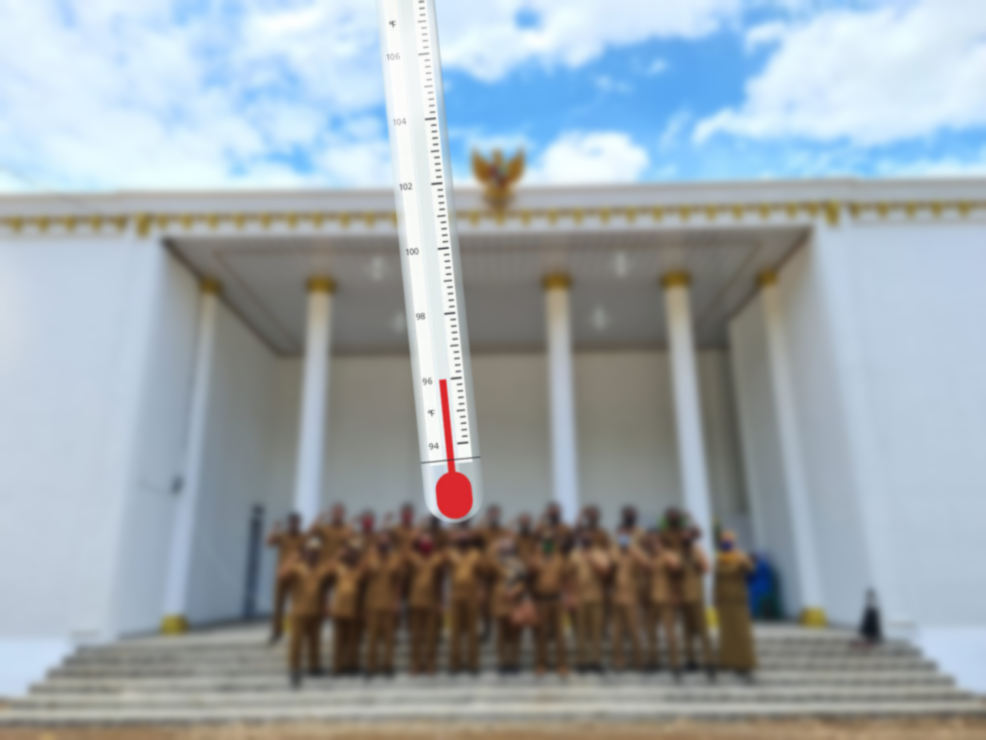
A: 96 °F
